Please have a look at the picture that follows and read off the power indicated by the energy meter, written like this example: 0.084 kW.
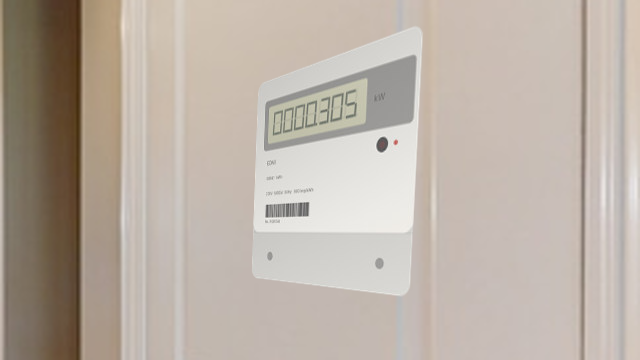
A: 0.305 kW
